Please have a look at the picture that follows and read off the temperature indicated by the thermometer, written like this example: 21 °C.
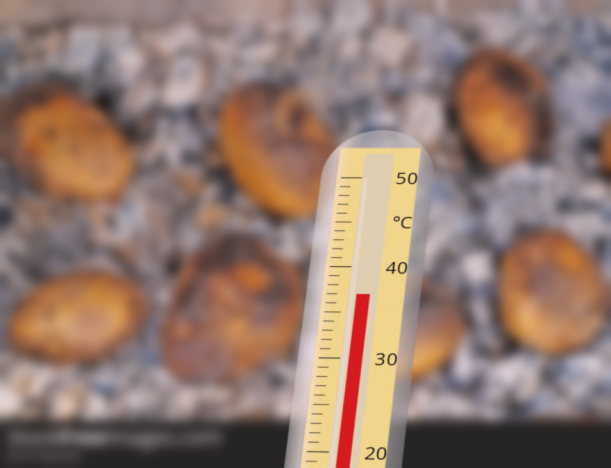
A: 37 °C
